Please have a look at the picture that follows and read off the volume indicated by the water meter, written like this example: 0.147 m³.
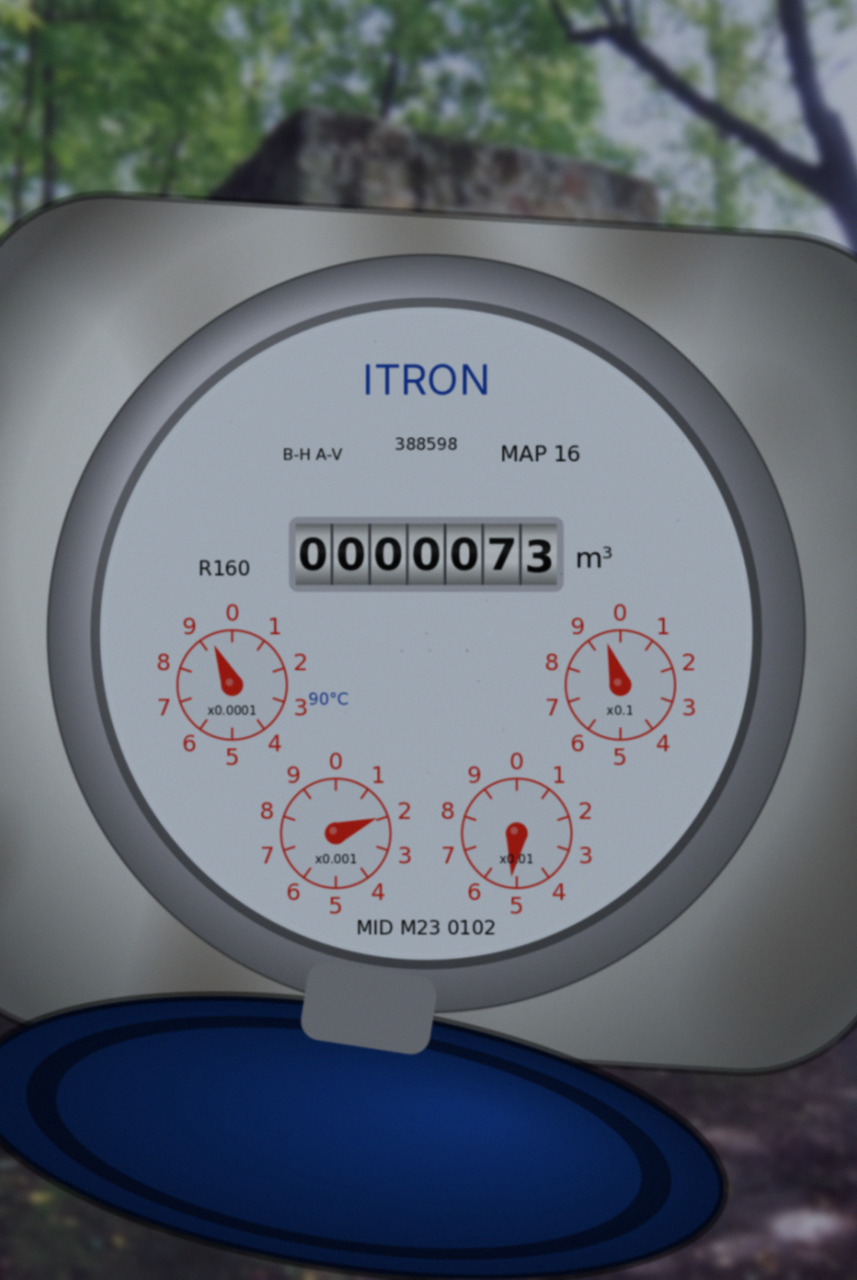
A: 72.9519 m³
